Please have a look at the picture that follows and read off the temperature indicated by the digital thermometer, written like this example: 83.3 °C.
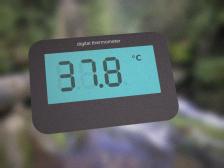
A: 37.8 °C
